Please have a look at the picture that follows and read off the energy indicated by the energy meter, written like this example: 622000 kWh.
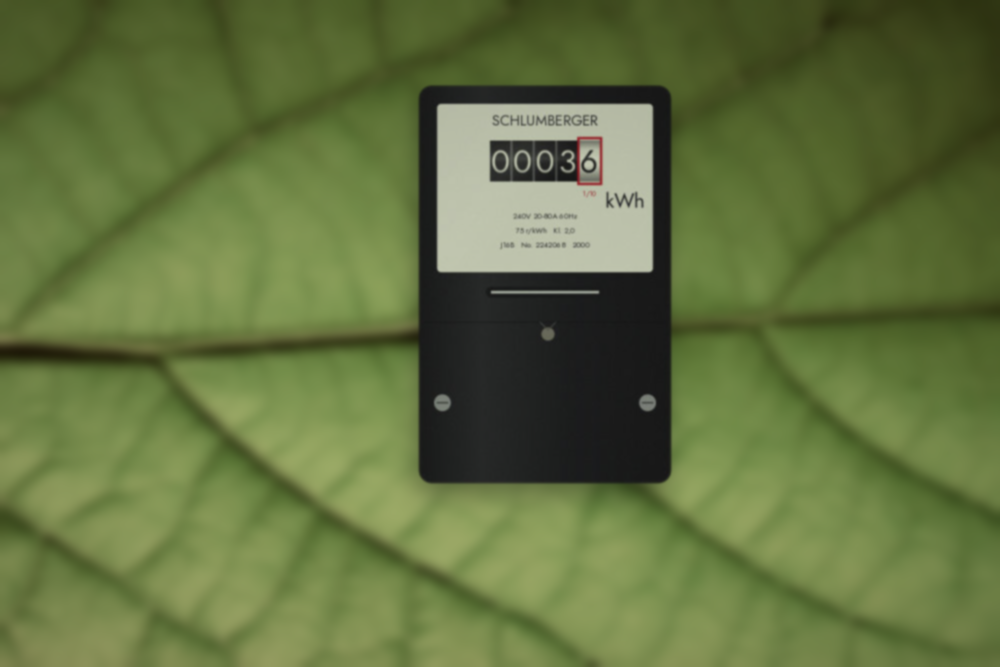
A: 3.6 kWh
